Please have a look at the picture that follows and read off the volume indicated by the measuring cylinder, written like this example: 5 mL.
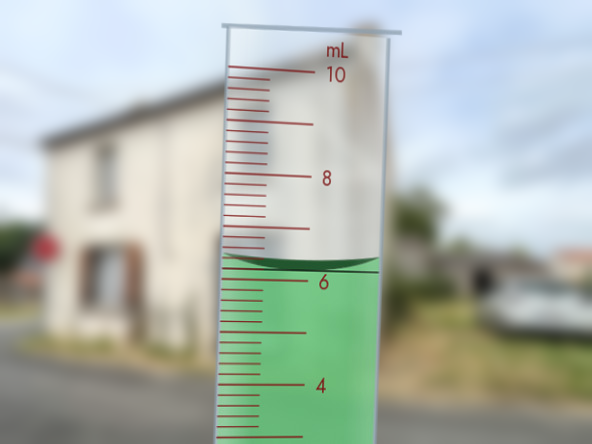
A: 6.2 mL
